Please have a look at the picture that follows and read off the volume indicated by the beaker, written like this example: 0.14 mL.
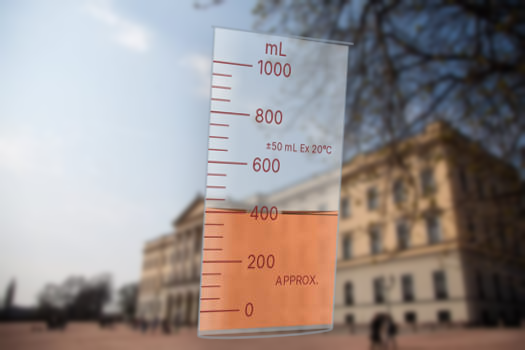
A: 400 mL
